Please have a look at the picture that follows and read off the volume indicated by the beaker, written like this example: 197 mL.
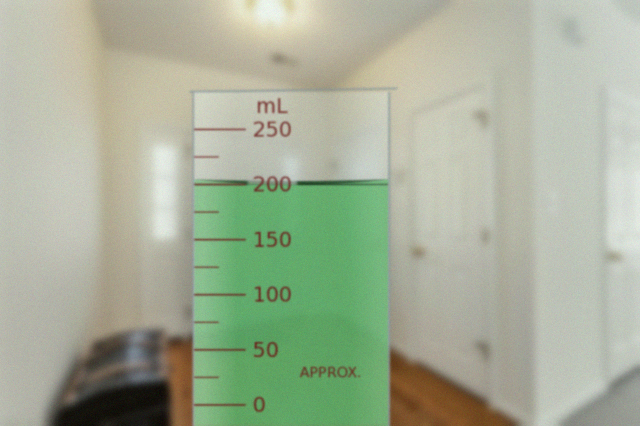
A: 200 mL
